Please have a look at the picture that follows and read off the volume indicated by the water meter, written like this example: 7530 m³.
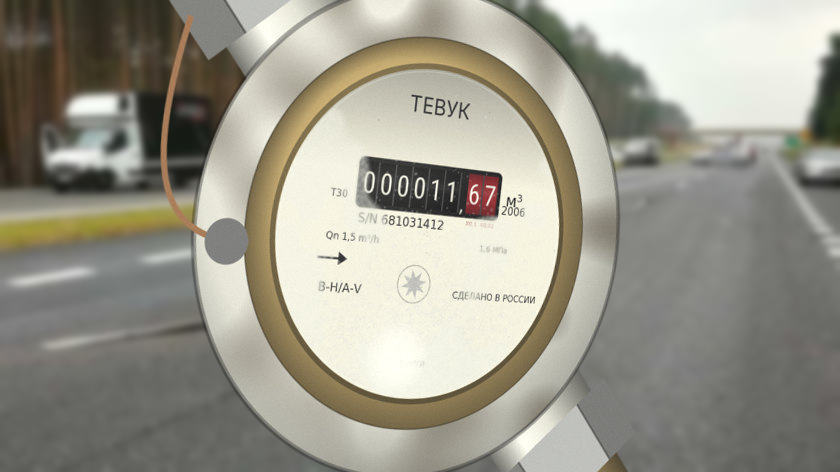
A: 11.67 m³
